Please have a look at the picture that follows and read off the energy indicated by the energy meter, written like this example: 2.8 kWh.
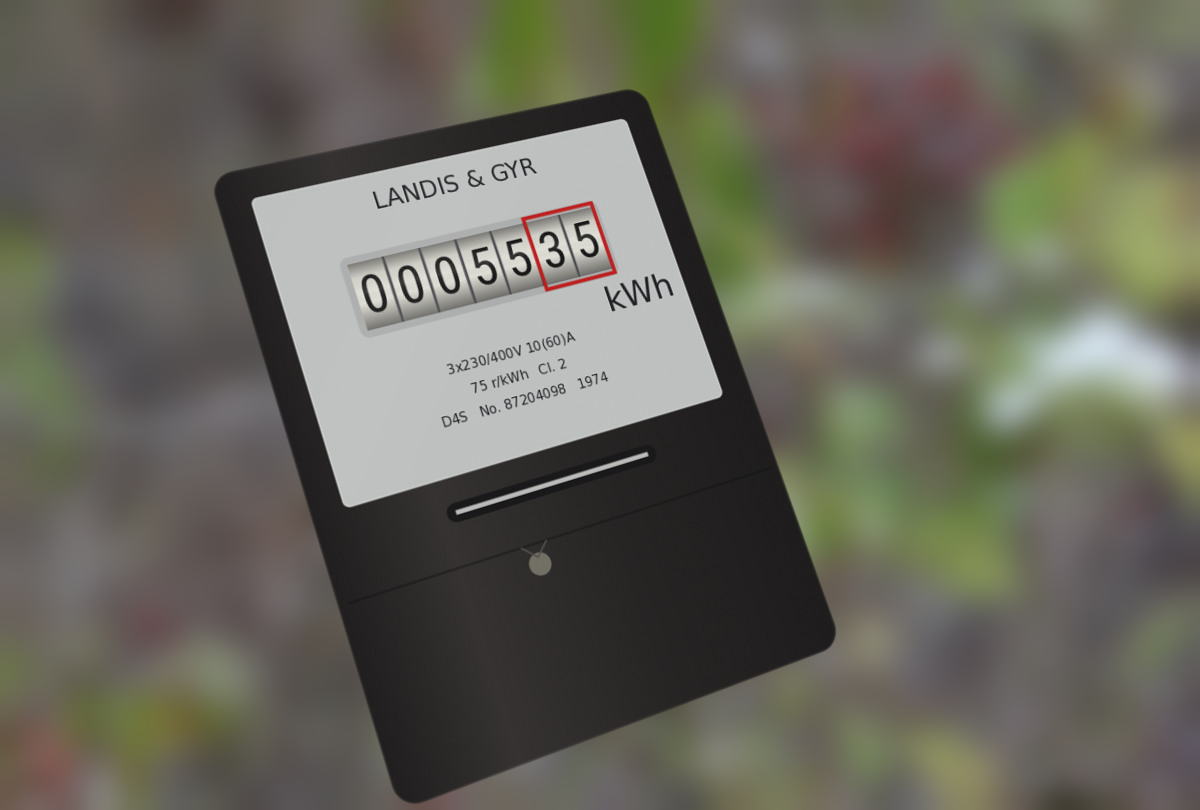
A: 55.35 kWh
